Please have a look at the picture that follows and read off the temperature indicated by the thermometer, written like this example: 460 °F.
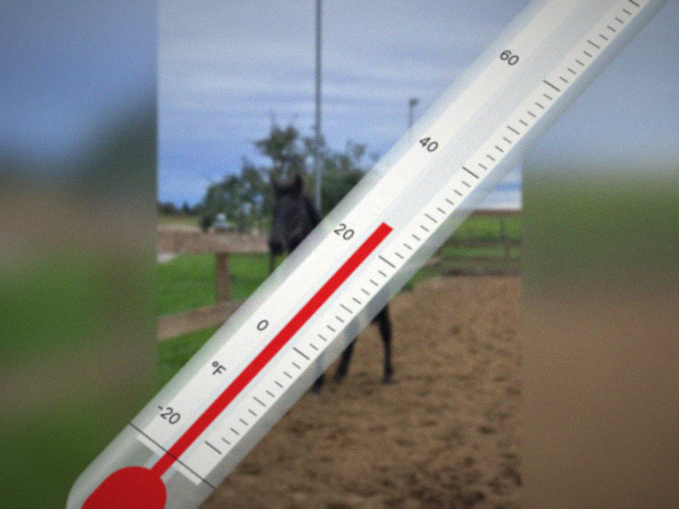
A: 25 °F
